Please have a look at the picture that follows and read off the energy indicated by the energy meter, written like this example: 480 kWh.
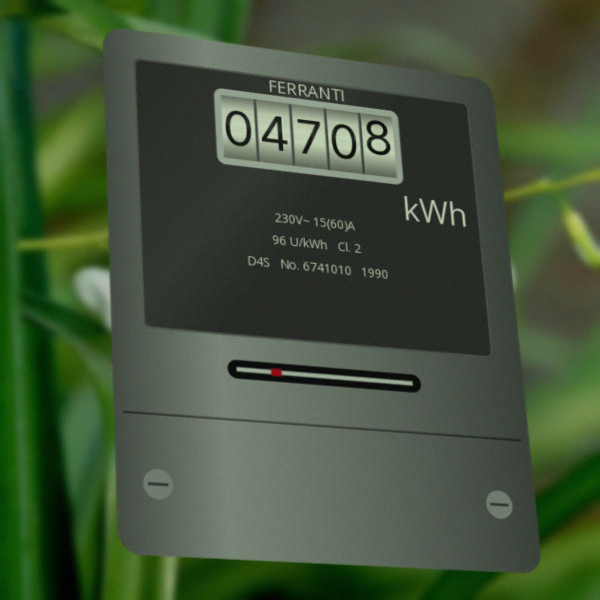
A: 4708 kWh
